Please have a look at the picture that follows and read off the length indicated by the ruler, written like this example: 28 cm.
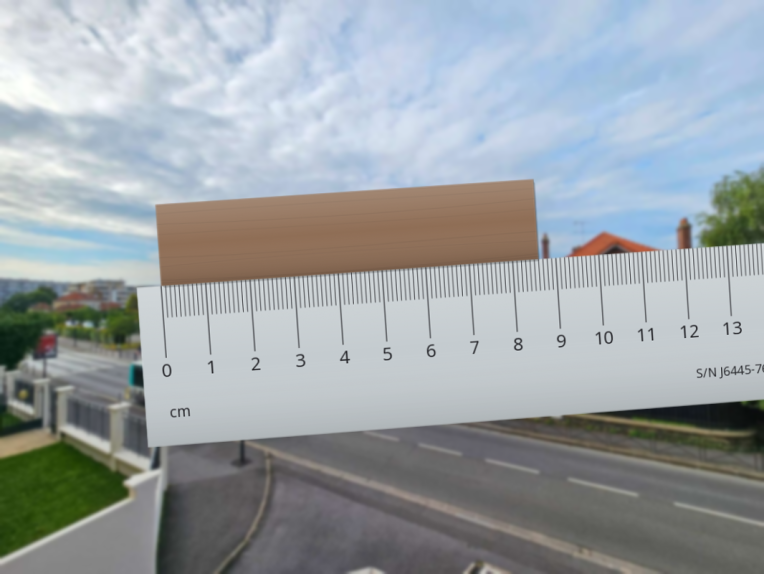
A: 8.6 cm
